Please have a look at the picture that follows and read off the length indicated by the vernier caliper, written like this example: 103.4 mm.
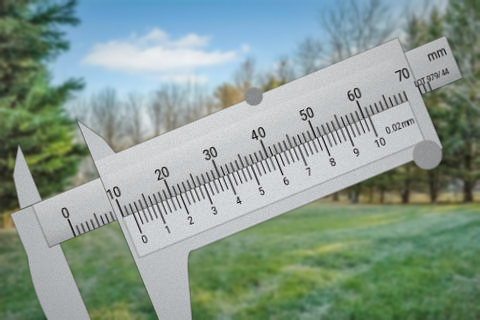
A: 12.0 mm
